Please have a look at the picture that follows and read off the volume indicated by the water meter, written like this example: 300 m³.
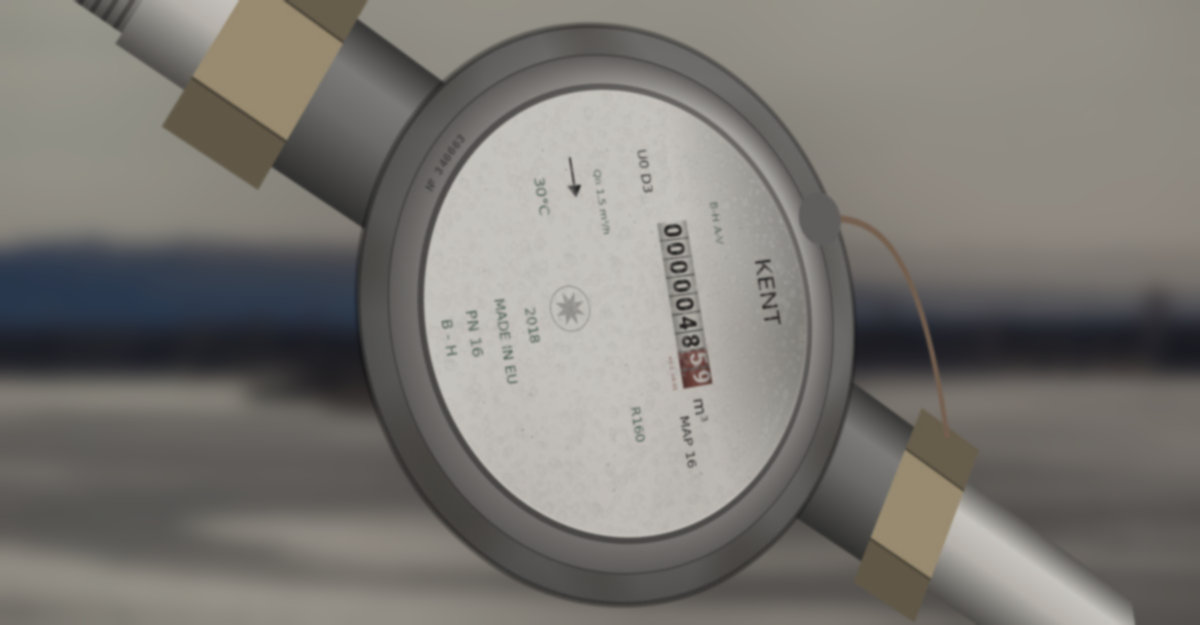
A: 48.59 m³
